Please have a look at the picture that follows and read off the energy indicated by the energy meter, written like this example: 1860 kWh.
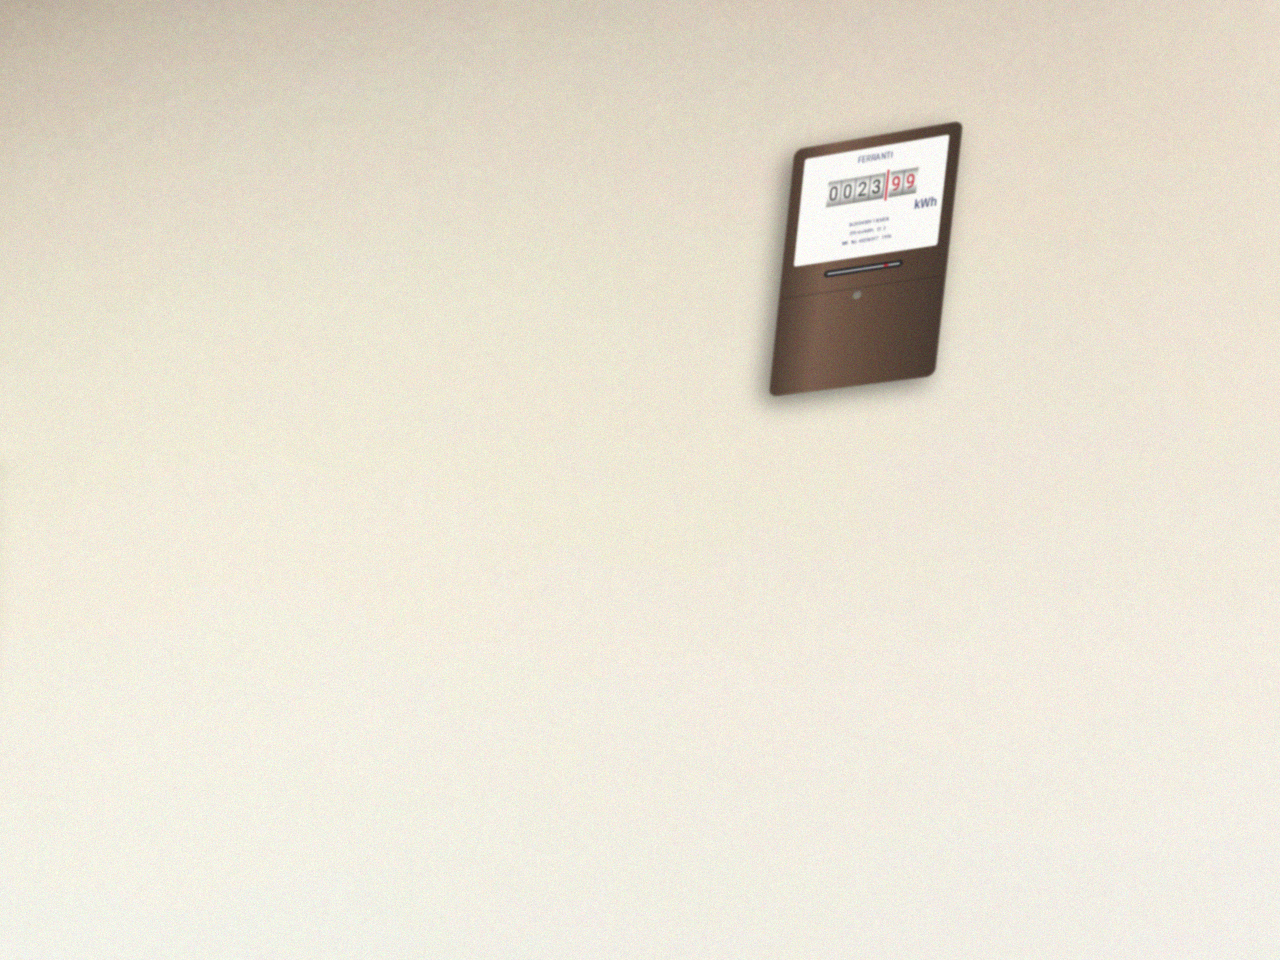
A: 23.99 kWh
